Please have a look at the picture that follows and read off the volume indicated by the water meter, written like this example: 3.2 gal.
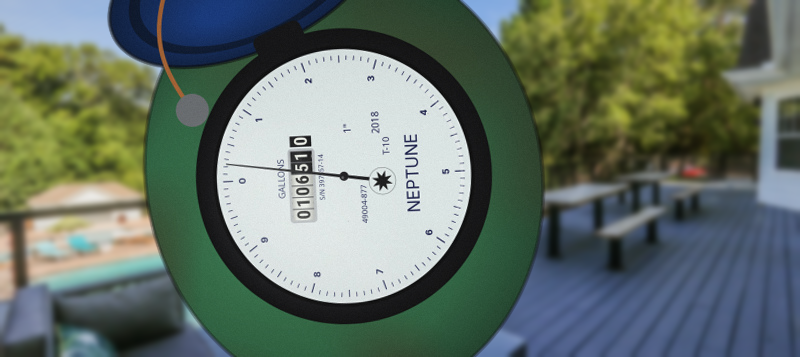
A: 106510.2 gal
